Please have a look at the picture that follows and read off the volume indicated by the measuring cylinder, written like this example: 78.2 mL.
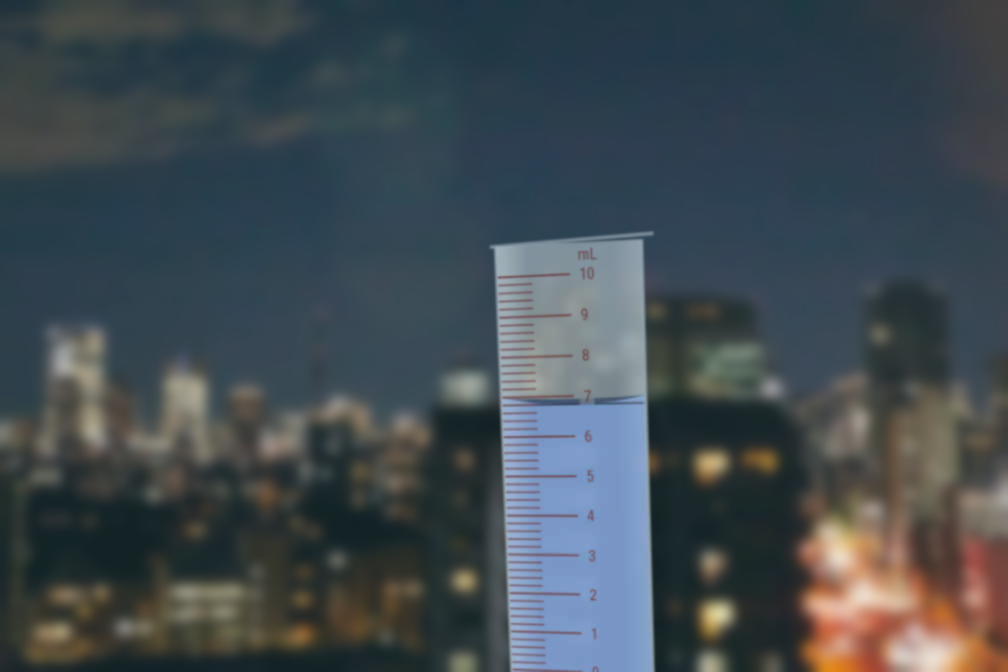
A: 6.8 mL
